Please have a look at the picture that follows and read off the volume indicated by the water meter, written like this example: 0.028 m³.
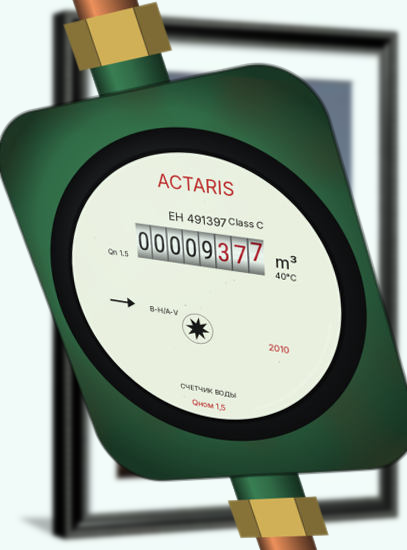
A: 9.377 m³
